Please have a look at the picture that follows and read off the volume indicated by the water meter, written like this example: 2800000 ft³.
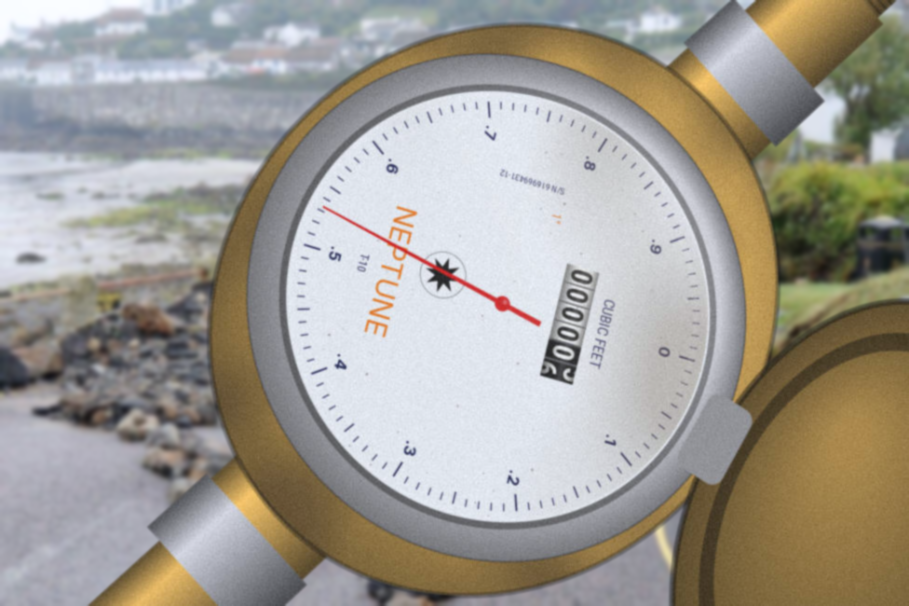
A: 5.53 ft³
